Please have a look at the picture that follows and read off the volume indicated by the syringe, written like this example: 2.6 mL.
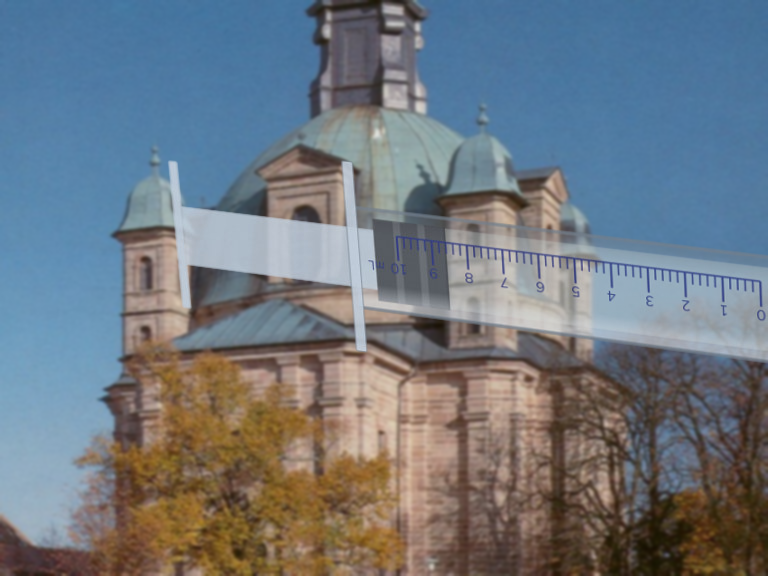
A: 8.6 mL
